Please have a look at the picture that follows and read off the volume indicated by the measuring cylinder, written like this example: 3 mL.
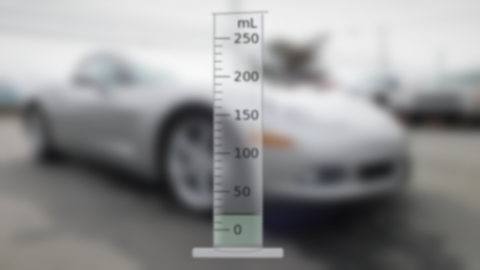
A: 20 mL
